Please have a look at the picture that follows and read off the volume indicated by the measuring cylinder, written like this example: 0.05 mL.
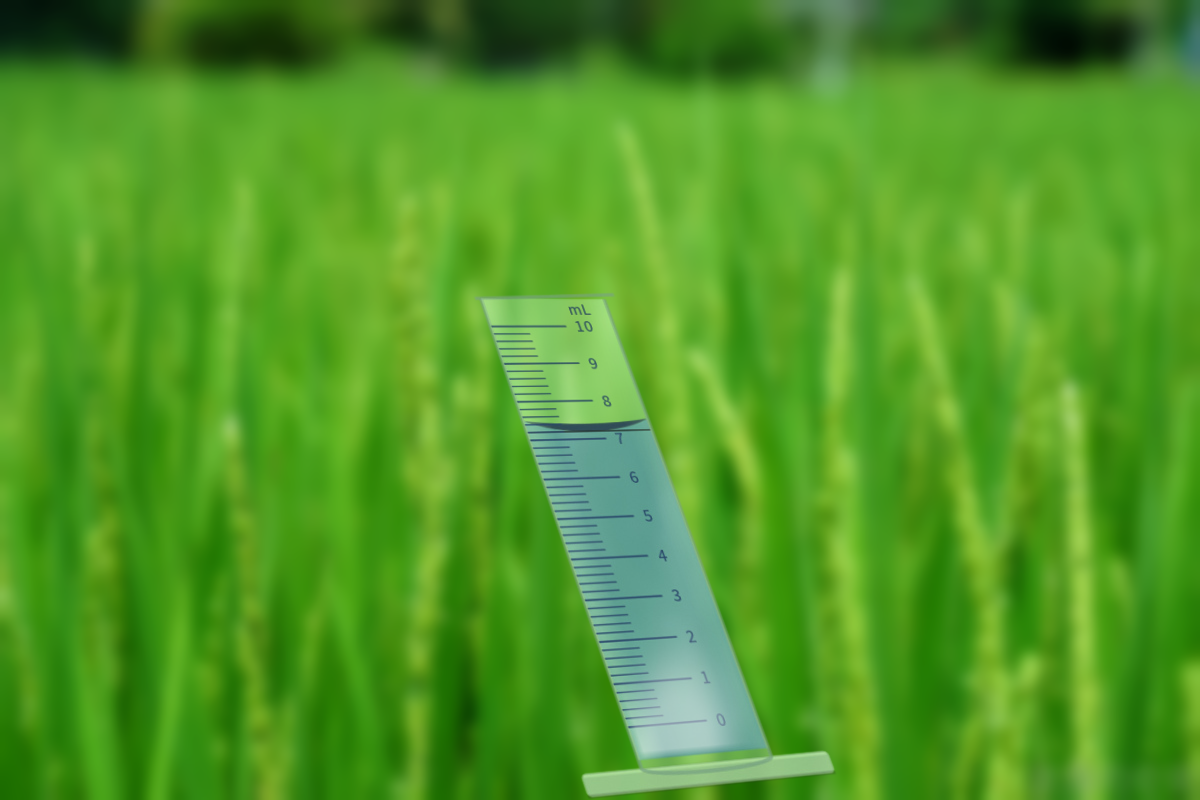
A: 7.2 mL
